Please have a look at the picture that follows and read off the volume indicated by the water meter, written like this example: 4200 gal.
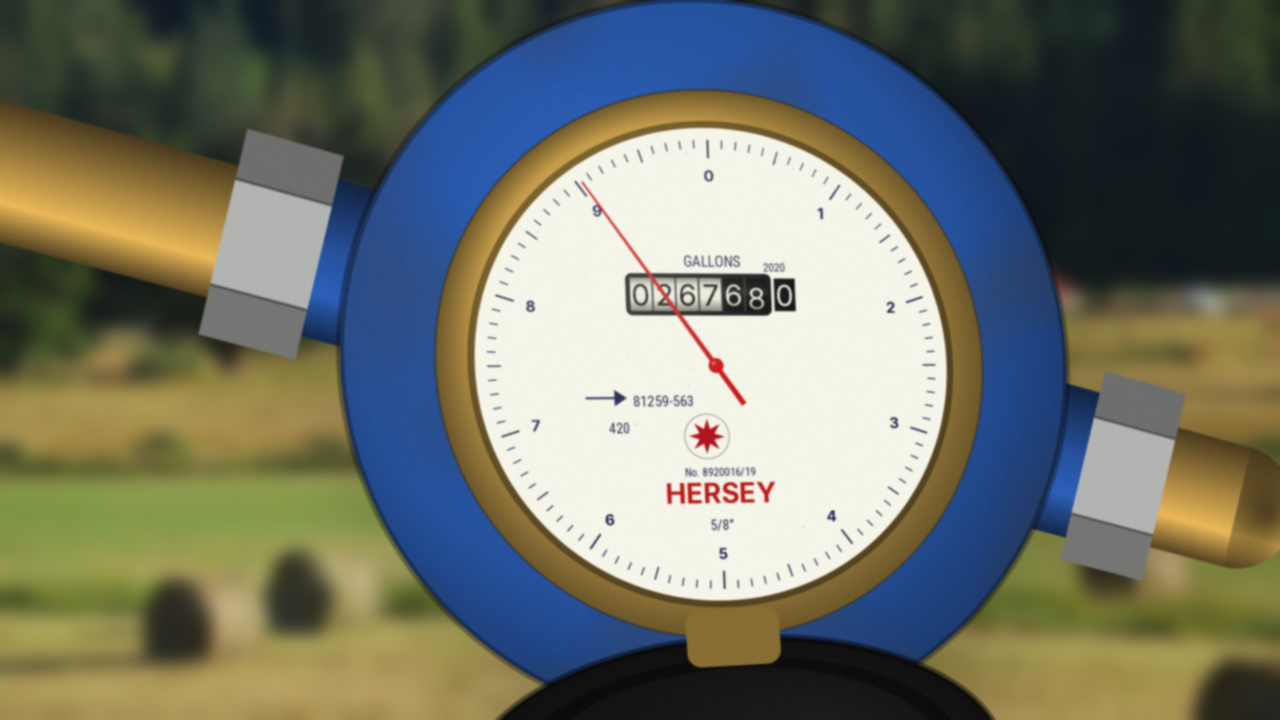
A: 267679.0 gal
